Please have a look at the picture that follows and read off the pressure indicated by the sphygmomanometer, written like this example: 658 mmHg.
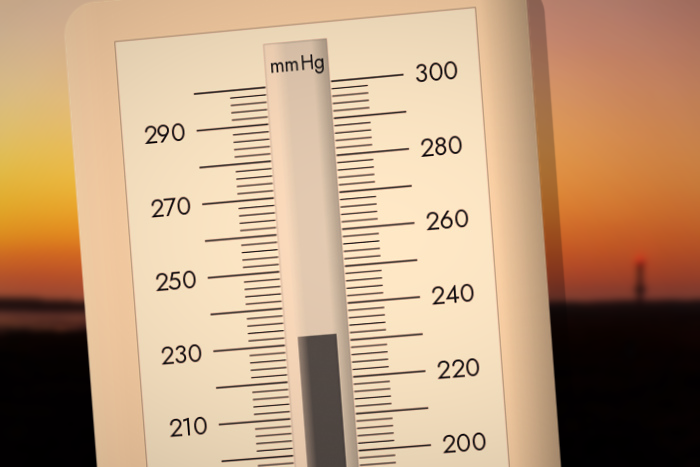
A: 232 mmHg
